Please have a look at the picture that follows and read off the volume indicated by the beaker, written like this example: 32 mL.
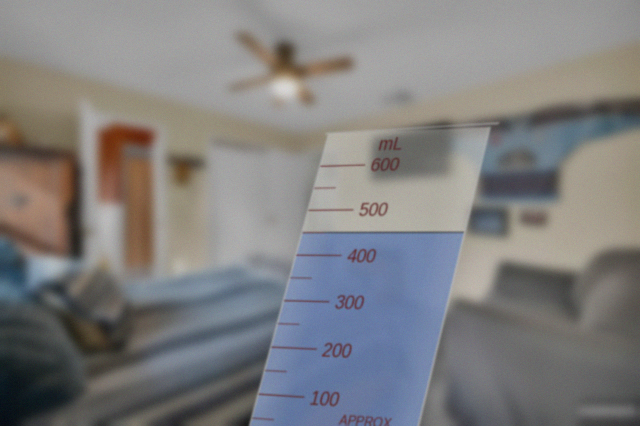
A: 450 mL
